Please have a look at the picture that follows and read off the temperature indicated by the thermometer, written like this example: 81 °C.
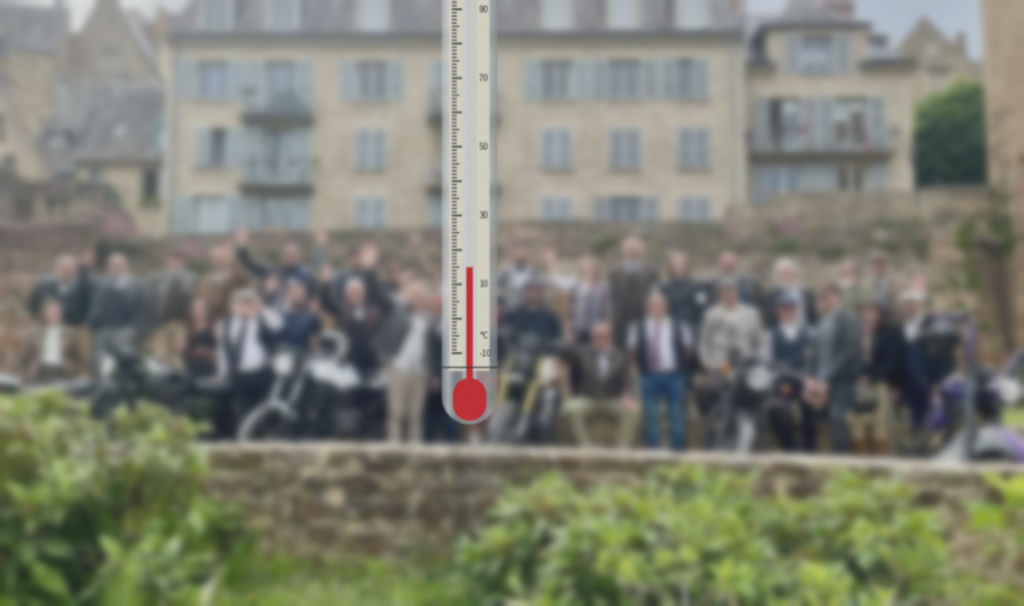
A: 15 °C
